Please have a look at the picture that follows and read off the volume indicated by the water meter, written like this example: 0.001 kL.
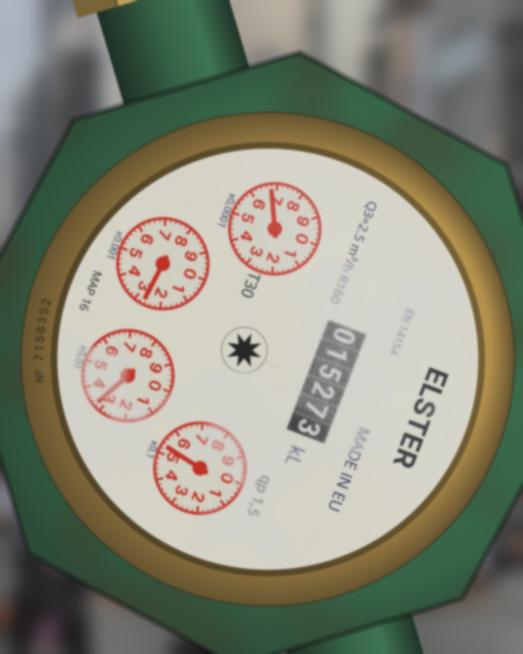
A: 15273.5326 kL
